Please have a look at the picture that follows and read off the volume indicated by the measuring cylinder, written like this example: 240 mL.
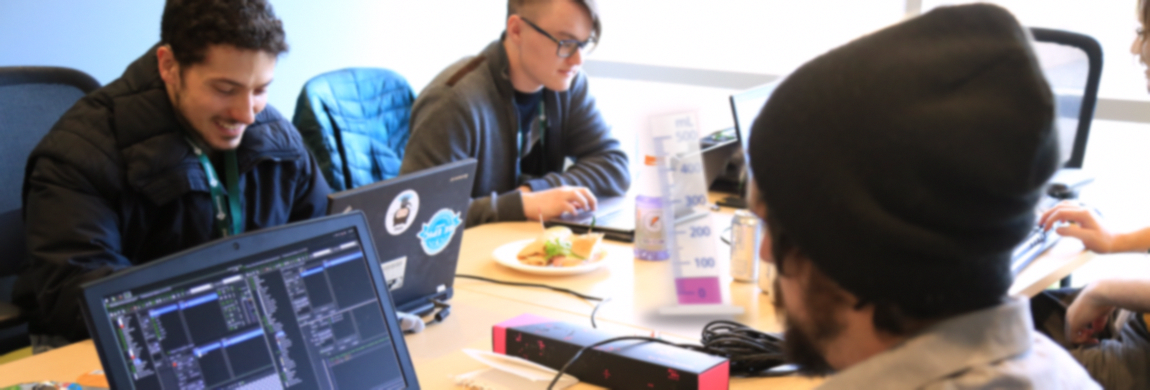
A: 50 mL
